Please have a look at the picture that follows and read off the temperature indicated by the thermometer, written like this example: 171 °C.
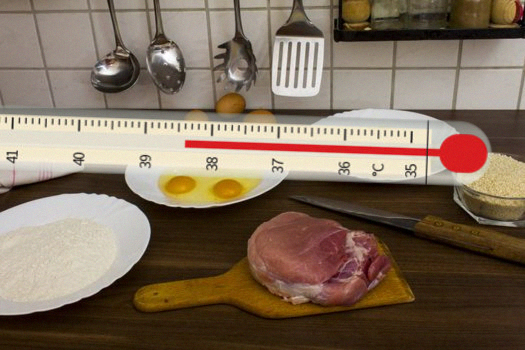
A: 38.4 °C
